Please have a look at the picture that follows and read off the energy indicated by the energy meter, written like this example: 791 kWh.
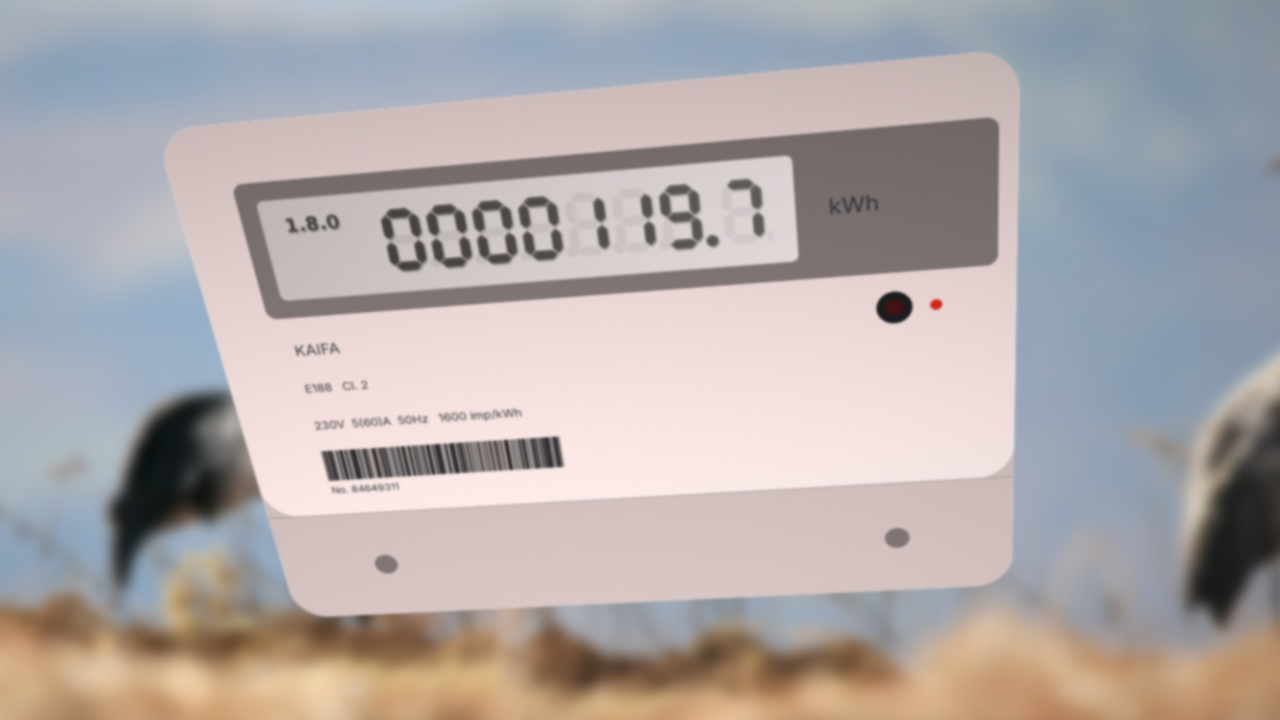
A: 119.7 kWh
